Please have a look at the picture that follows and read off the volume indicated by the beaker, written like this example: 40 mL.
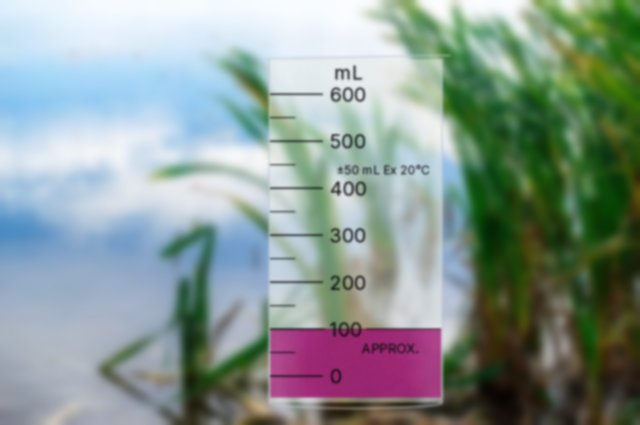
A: 100 mL
